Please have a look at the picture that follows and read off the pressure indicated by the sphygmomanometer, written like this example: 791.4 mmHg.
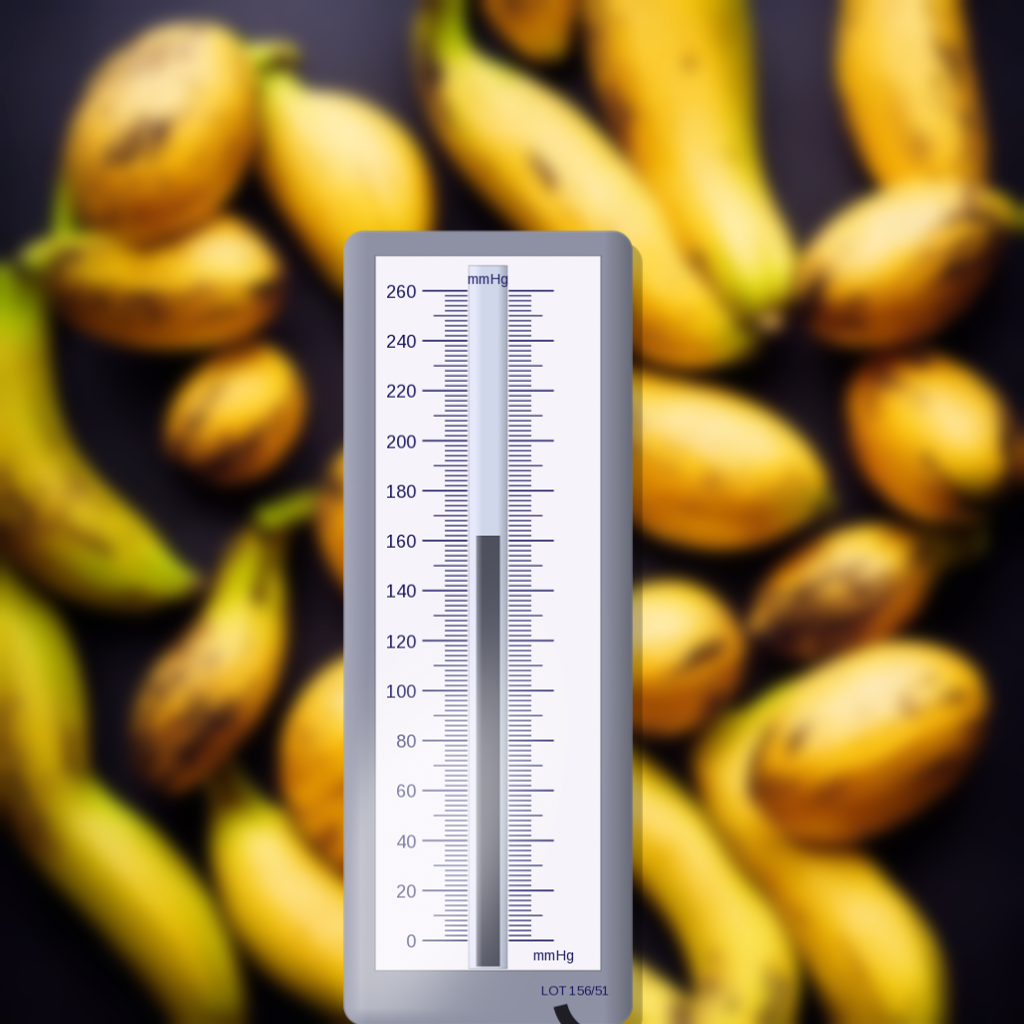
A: 162 mmHg
